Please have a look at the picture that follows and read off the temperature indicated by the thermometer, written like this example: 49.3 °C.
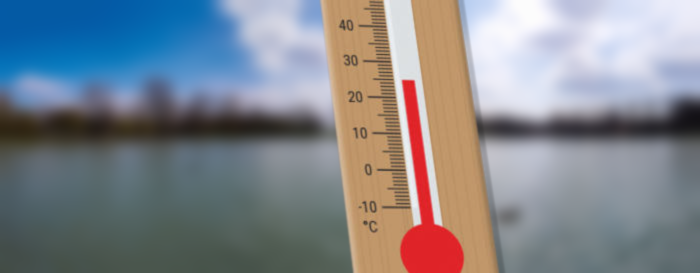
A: 25 °C
